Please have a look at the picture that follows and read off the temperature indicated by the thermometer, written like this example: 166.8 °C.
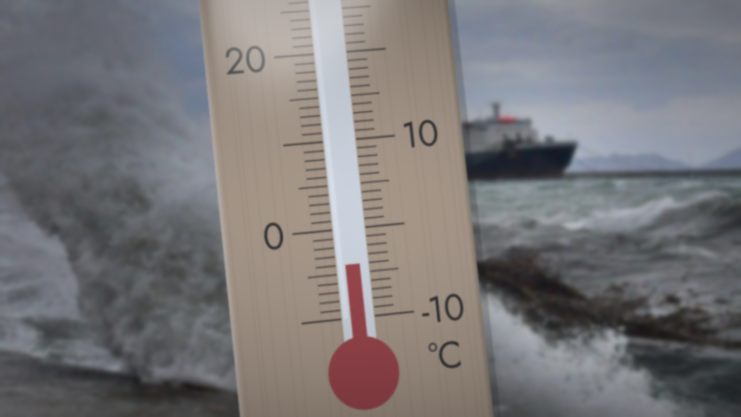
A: -4 °C
